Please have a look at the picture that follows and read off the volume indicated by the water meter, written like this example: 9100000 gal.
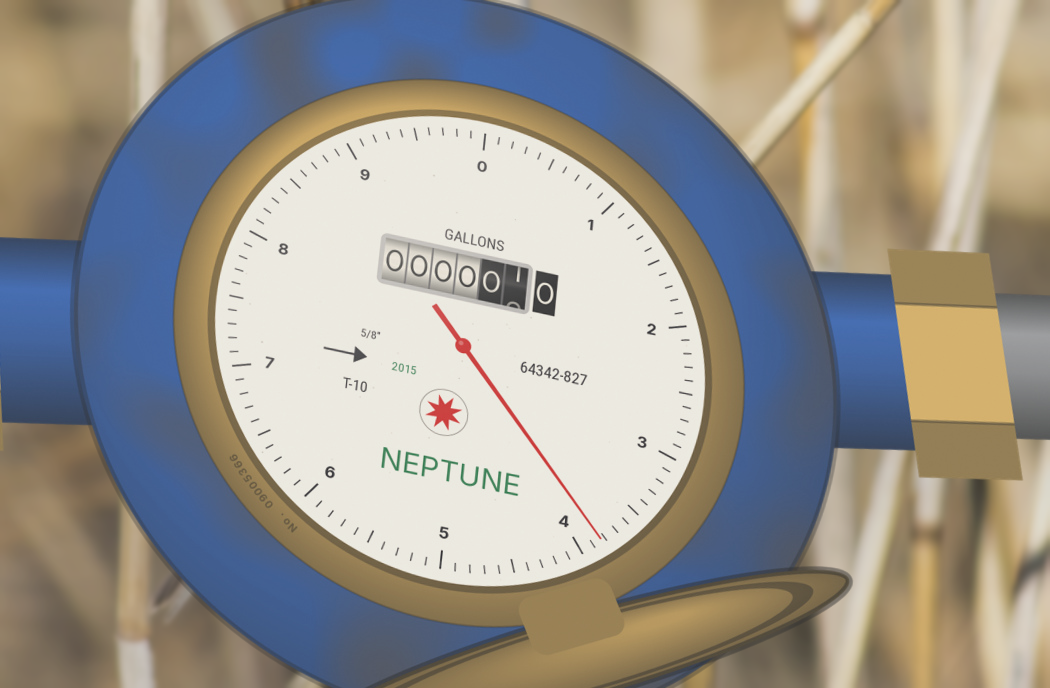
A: 13.8 gal
